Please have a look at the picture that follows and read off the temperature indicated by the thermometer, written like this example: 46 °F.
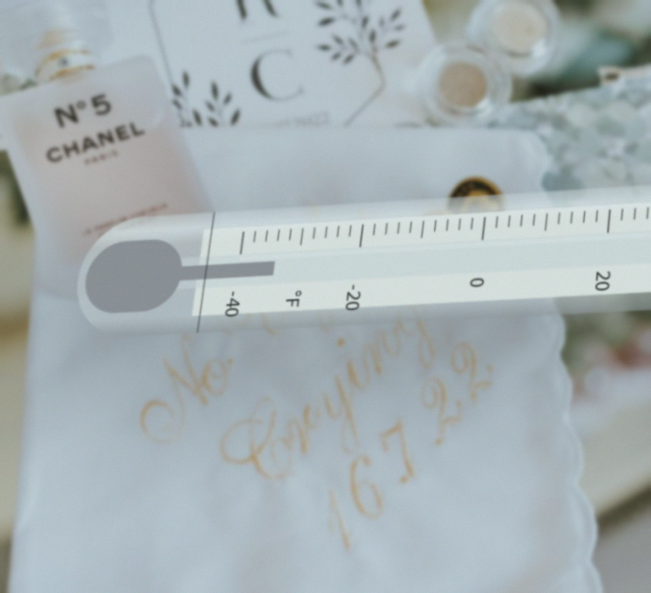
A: -34 °F
